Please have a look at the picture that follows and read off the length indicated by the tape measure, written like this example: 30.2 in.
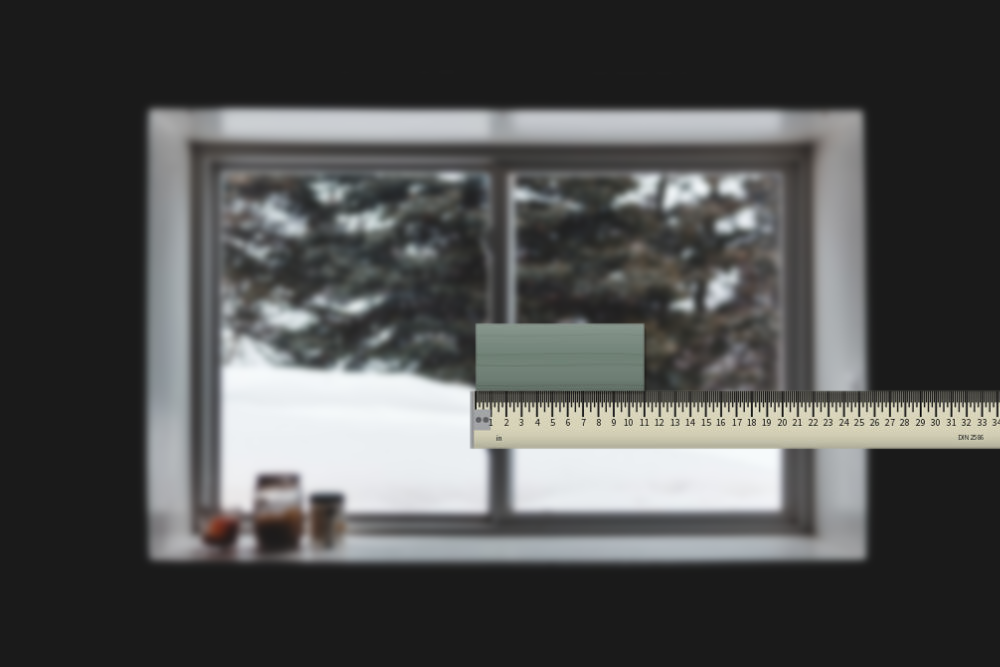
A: 11 in
